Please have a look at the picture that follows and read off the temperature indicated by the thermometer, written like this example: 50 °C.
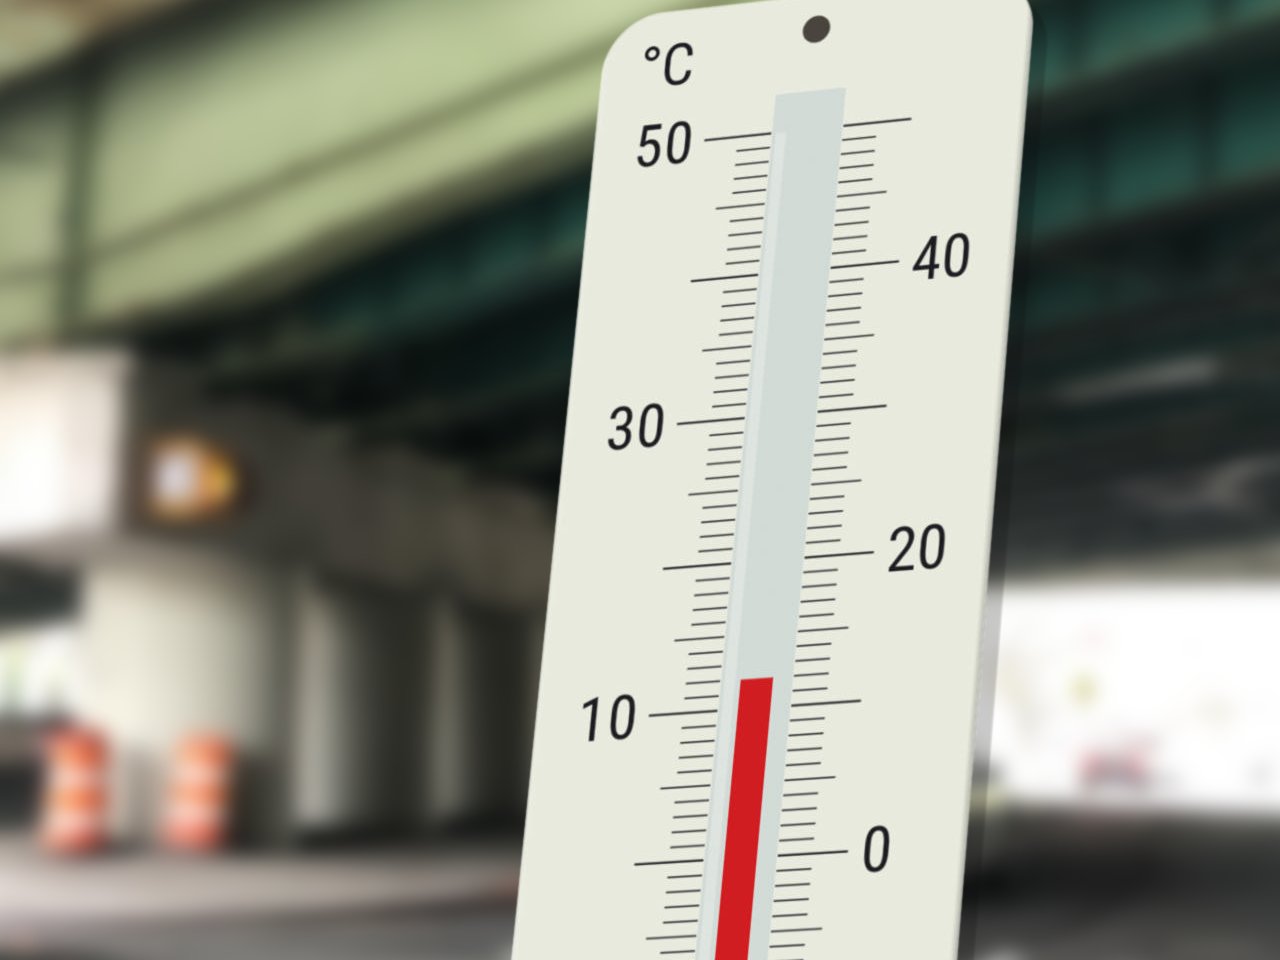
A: 12 °C
